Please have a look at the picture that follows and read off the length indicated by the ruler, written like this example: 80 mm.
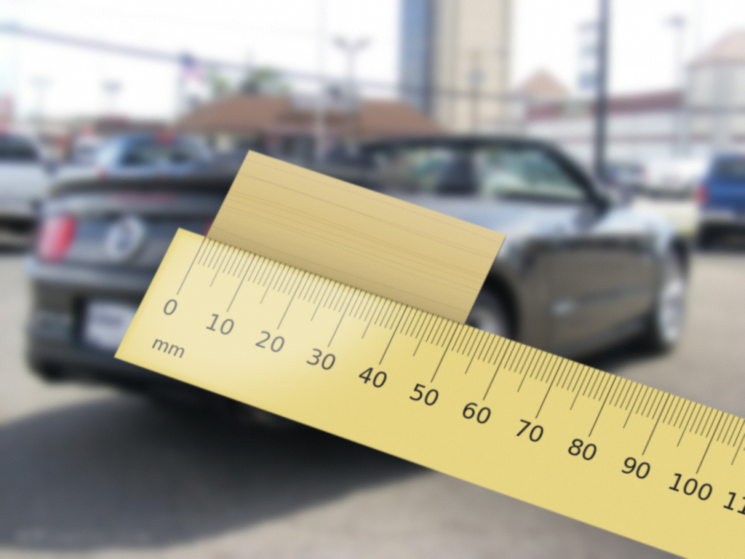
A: 51 mm
